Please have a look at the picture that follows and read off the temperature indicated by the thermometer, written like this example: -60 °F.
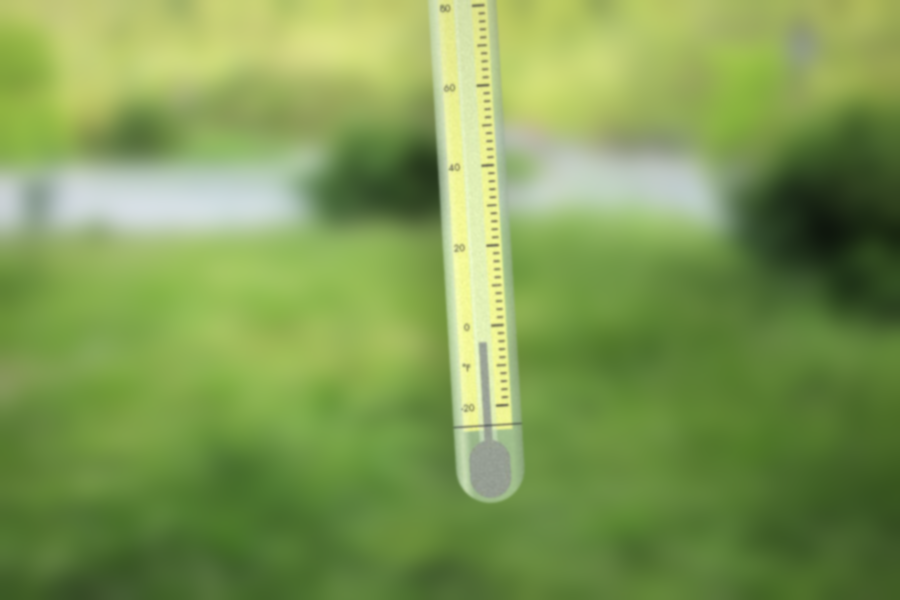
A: -4 °F
